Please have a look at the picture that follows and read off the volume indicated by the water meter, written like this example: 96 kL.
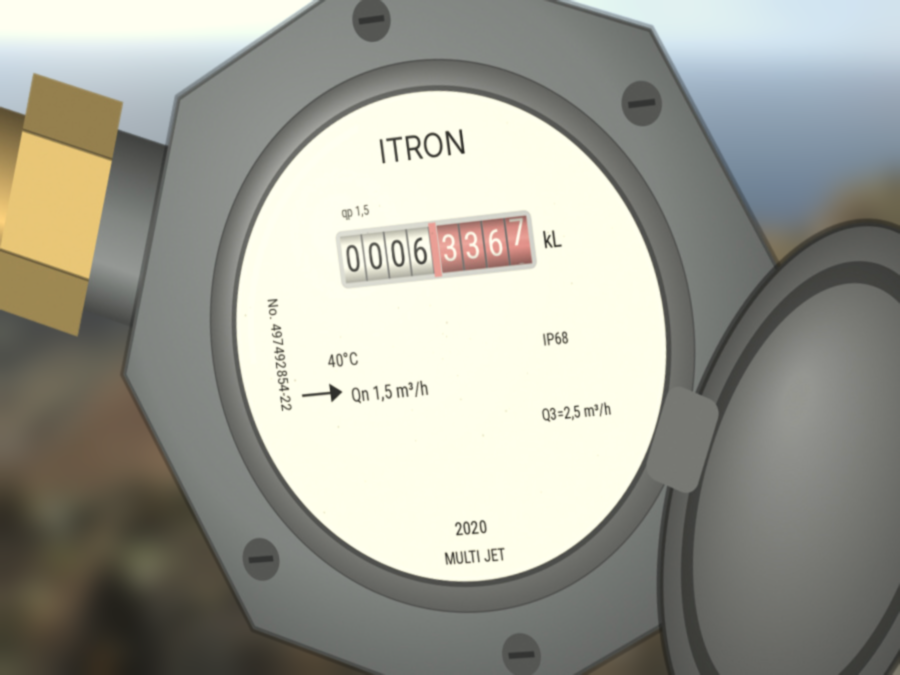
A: 6.3367 kL
